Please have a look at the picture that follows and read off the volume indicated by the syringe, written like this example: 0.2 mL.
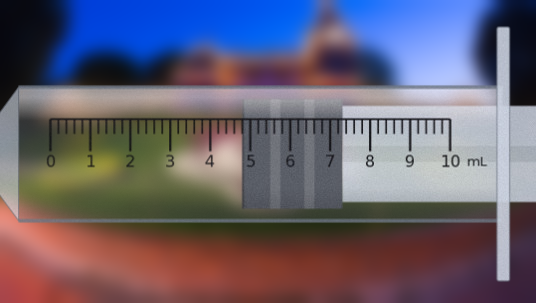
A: 4.8 mL
